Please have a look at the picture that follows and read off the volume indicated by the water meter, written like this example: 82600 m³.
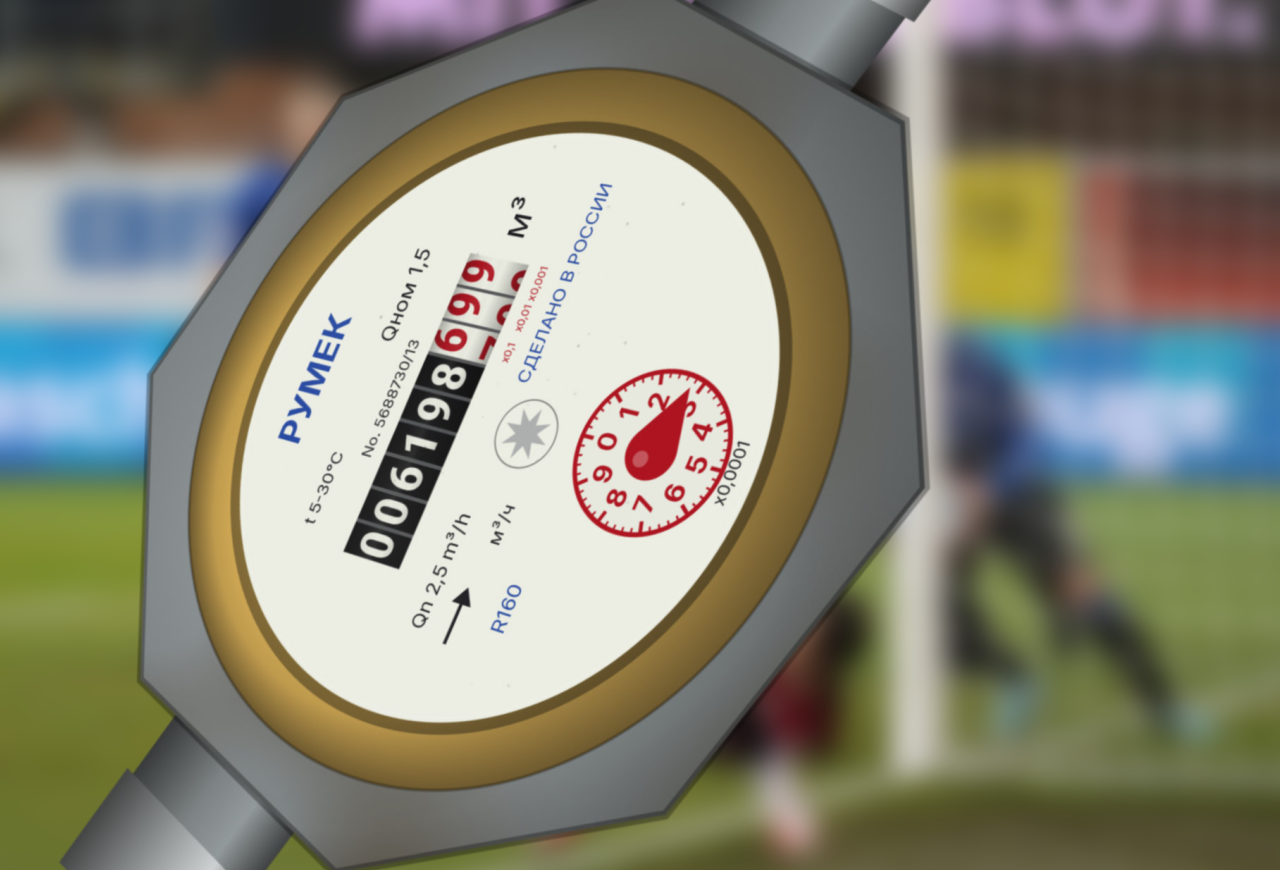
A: 6198.6992 m³
